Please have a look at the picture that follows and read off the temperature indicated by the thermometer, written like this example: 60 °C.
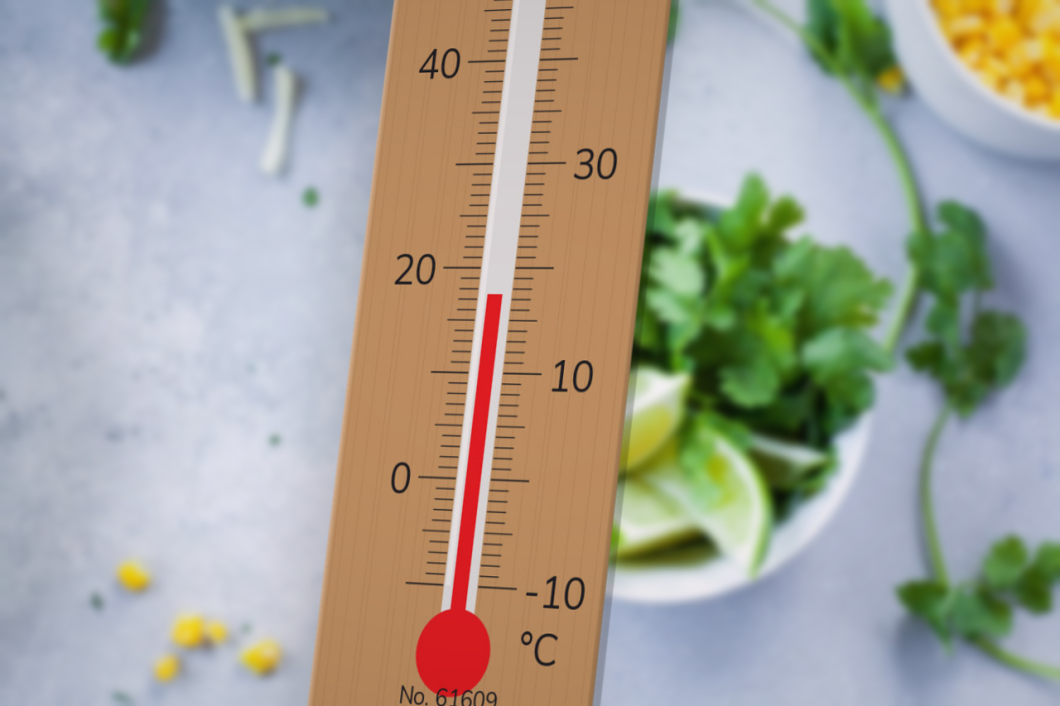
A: 17.5 °C
